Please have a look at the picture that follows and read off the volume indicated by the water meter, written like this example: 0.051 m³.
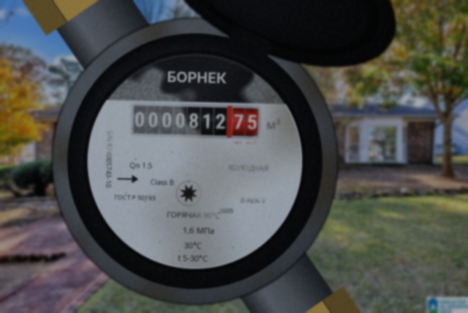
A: 812.75 m³
